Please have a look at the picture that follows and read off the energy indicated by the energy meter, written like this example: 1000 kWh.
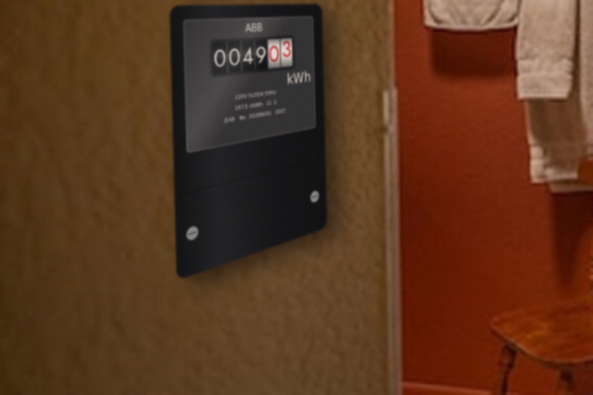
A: 49.03 kWh
